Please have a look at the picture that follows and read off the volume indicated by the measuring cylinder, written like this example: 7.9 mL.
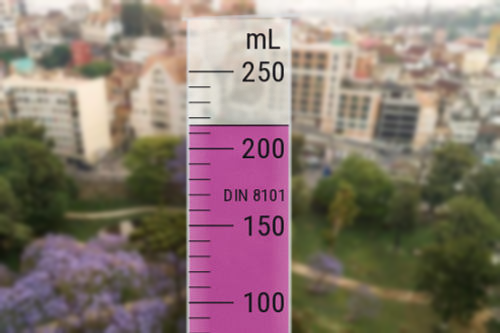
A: 215 mL
